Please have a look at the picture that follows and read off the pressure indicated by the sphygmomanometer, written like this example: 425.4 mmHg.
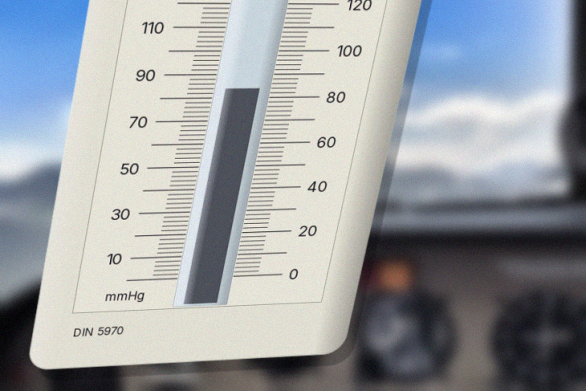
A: 84 mmHg
